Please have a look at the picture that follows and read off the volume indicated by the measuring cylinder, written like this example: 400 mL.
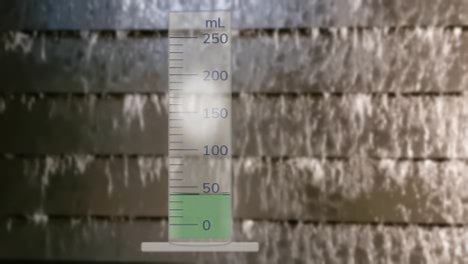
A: 40 mL
